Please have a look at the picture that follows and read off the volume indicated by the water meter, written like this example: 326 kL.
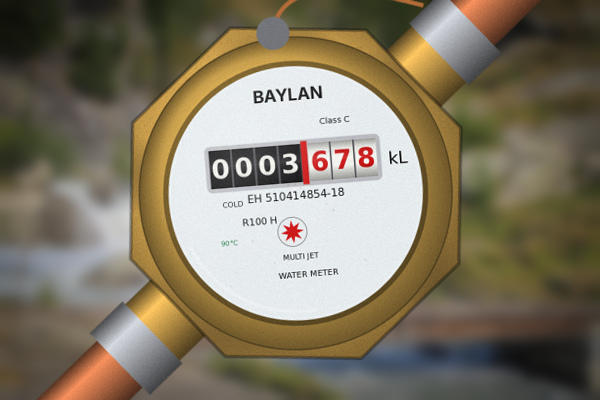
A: 3.678 kL
